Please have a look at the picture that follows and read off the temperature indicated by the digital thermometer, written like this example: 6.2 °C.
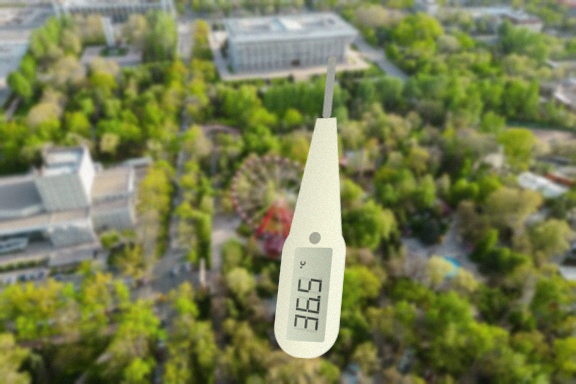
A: 36.5 °C
